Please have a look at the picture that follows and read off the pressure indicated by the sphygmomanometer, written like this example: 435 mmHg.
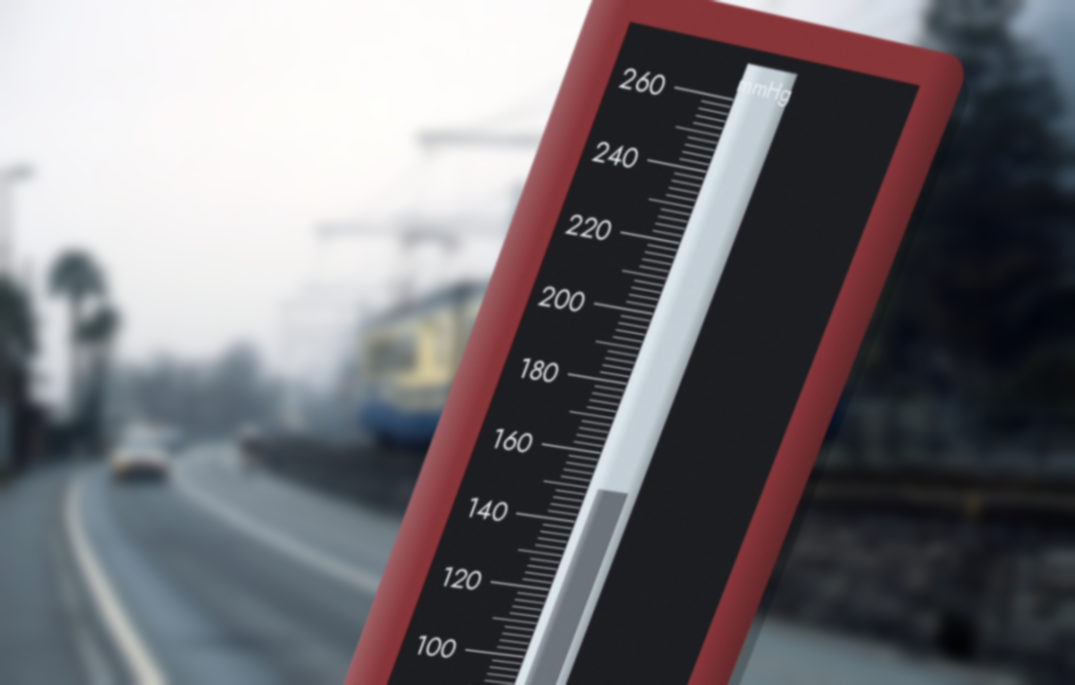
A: 150 mmHg
